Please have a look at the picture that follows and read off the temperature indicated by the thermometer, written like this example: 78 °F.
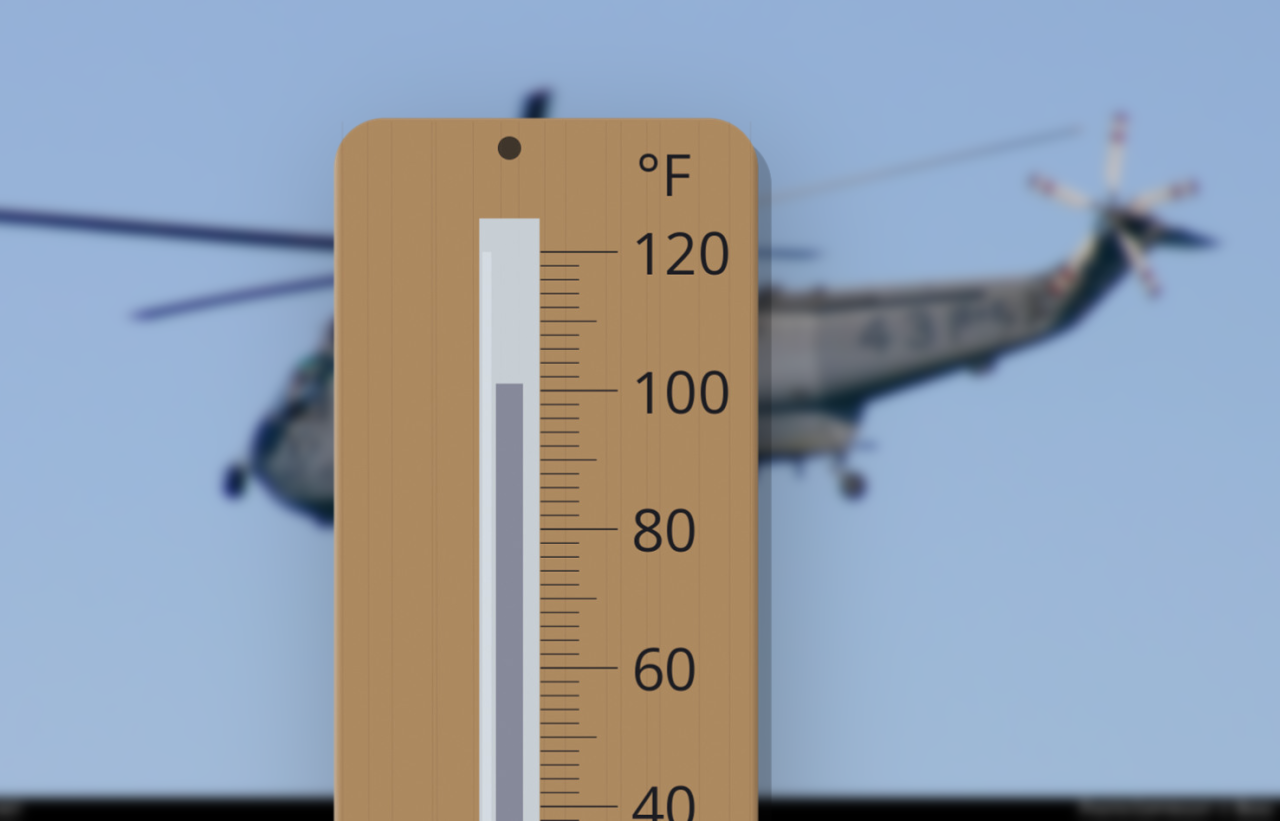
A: 101 °F
